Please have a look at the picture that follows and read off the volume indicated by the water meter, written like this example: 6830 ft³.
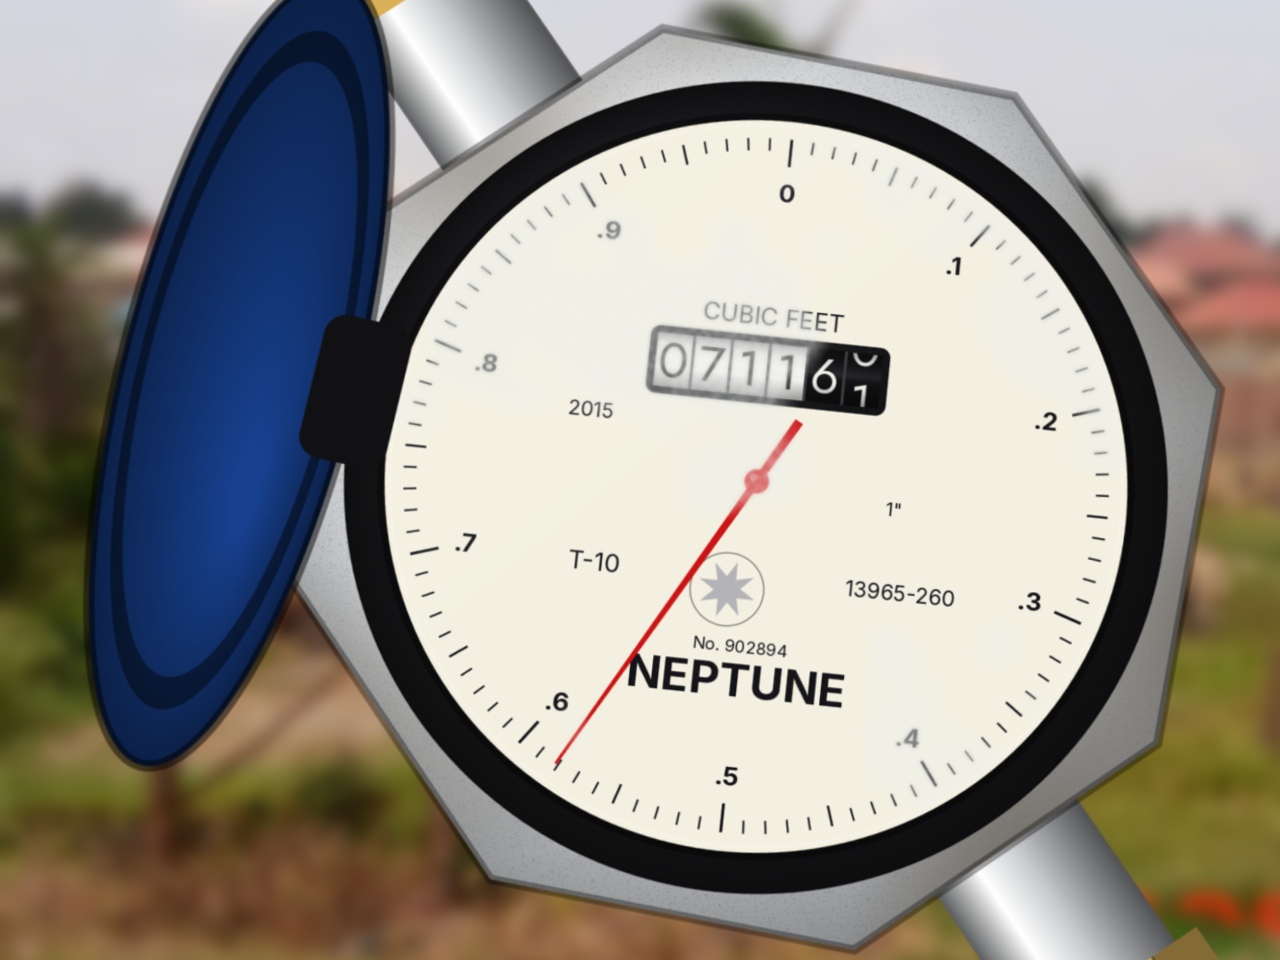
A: 71160.58 ft³
